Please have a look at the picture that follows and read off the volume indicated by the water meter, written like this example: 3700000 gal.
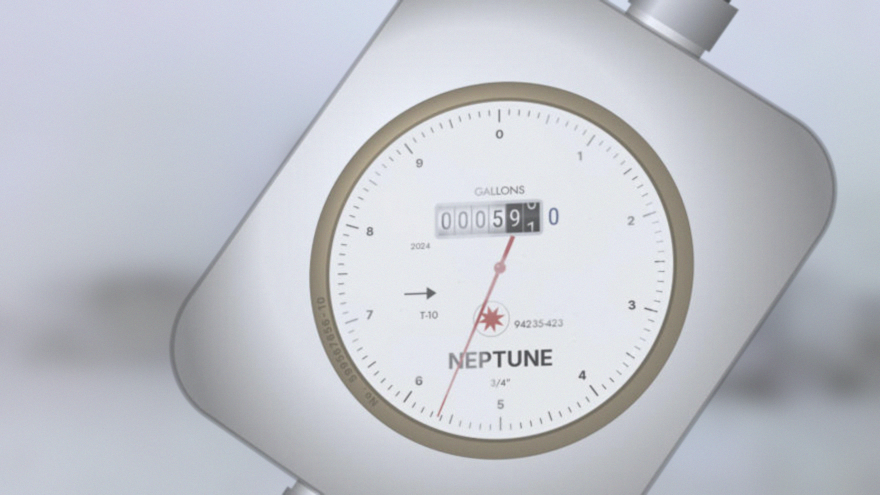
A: 5905.6 gal
